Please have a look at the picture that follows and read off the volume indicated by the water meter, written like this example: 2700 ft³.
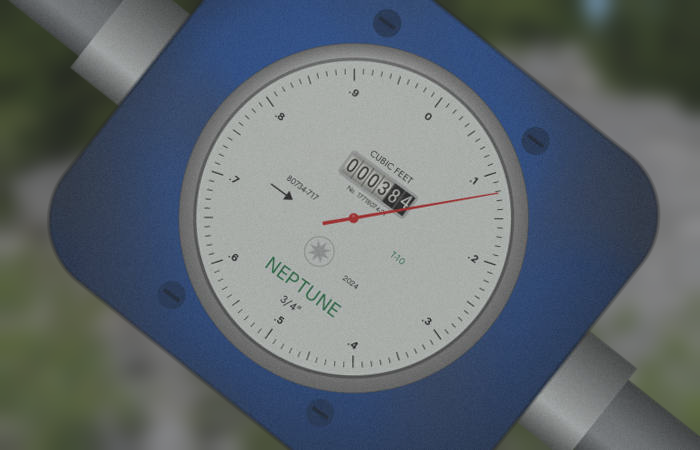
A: 384.12 ft³
